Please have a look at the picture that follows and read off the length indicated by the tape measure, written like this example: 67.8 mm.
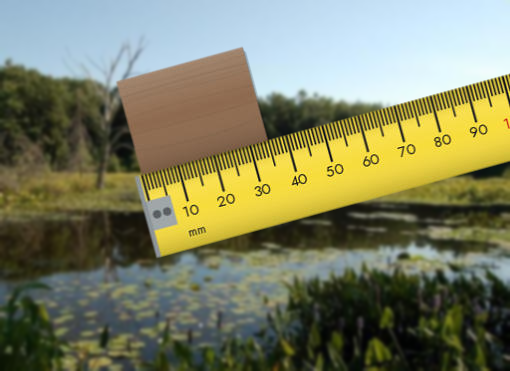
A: 35 mm
